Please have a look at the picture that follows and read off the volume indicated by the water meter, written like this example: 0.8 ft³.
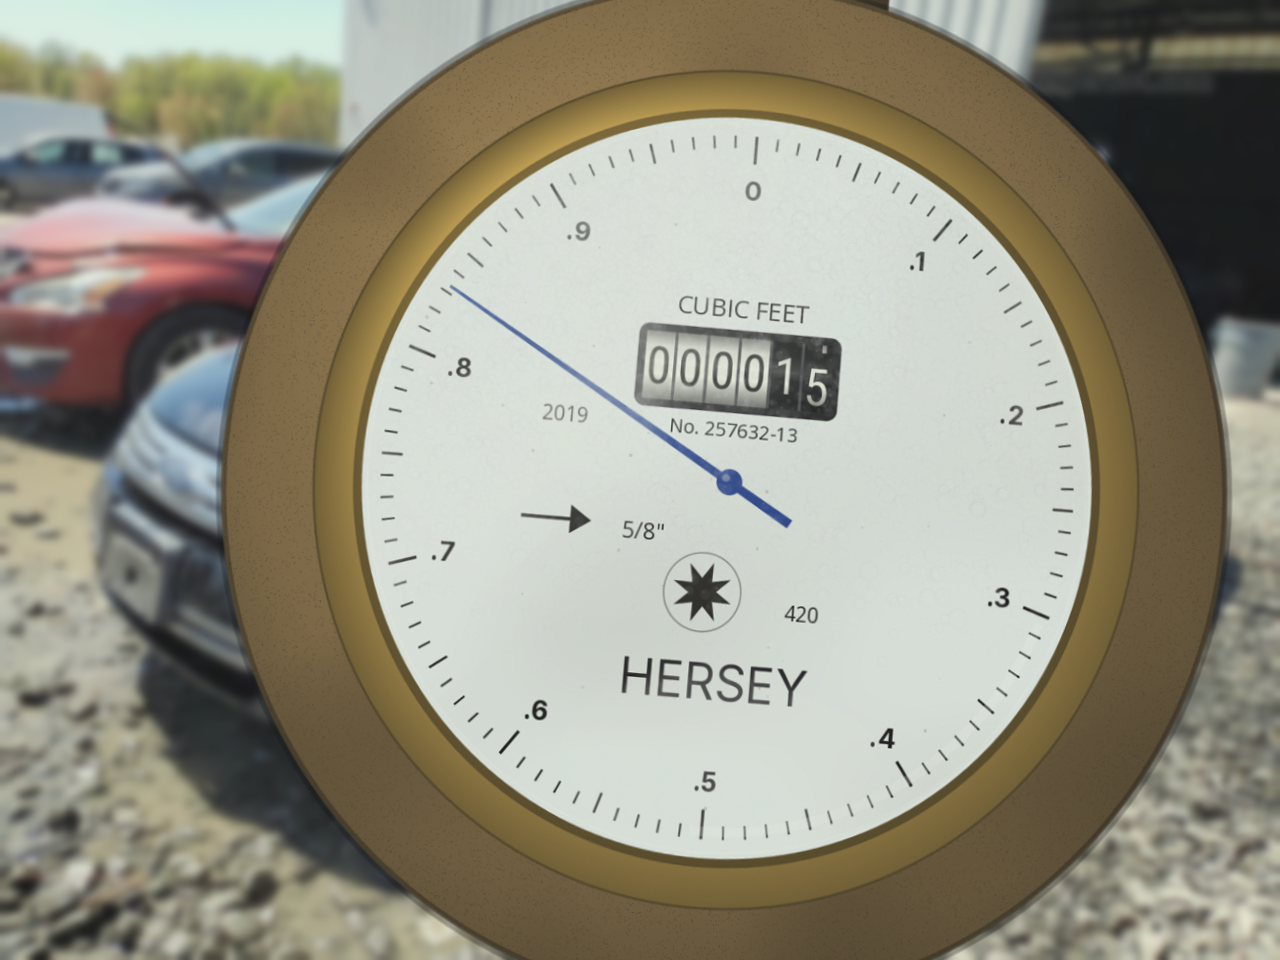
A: 14.83 ft³
